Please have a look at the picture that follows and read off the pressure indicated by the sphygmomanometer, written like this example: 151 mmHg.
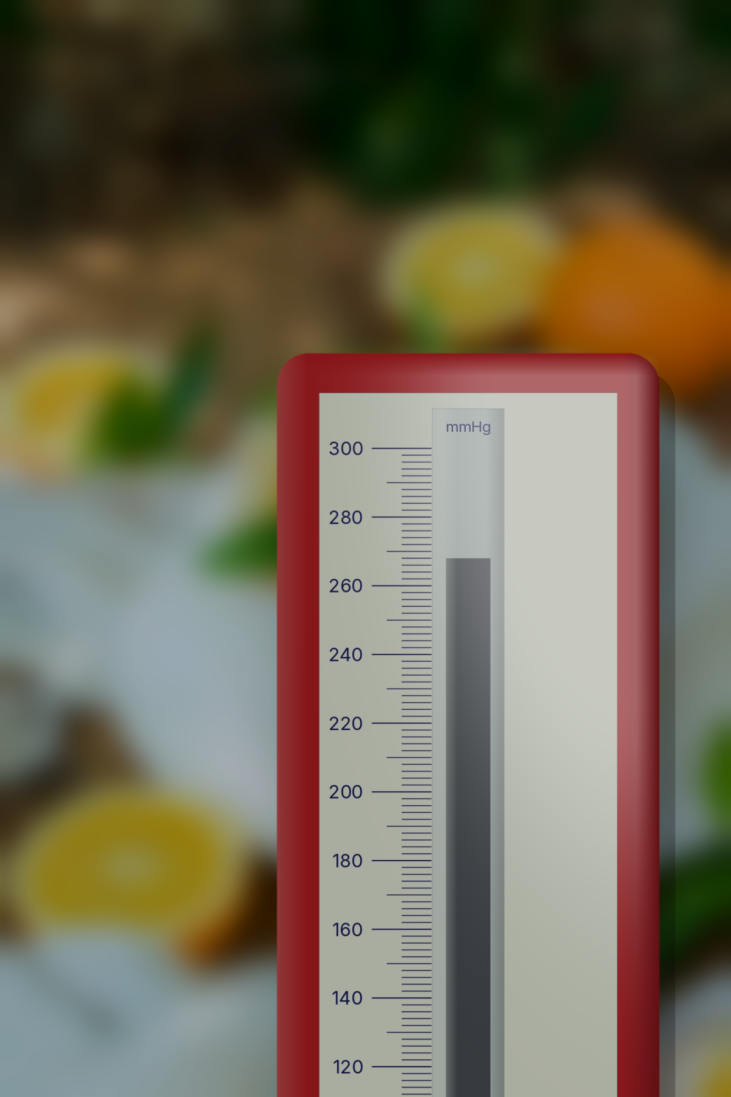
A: 268 mmHg
